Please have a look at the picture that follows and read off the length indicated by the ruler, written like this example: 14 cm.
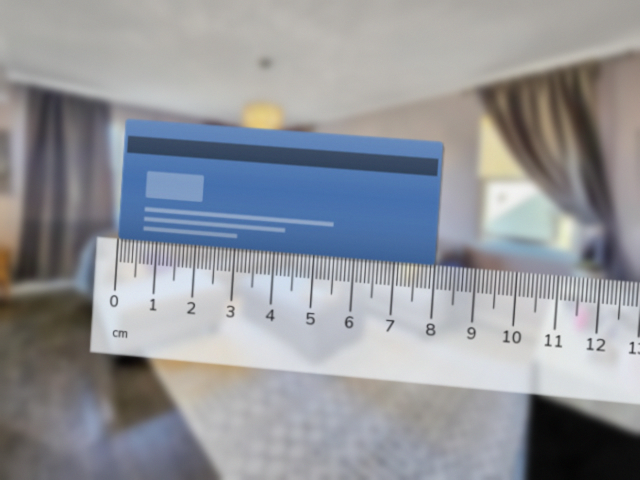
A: 8 cm
